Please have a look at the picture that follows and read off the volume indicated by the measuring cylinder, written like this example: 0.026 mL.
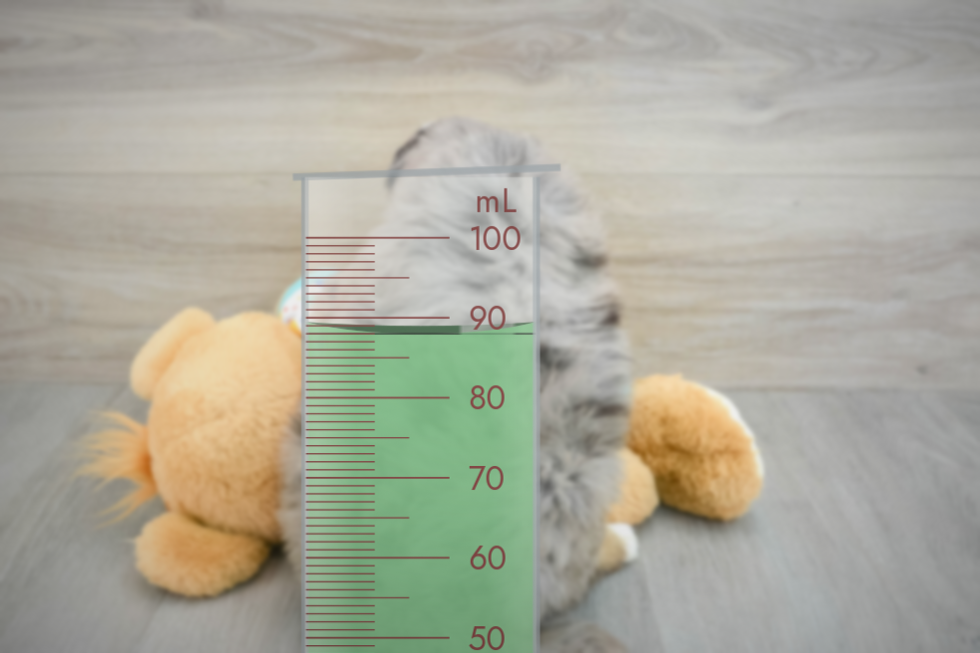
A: 88 mL
